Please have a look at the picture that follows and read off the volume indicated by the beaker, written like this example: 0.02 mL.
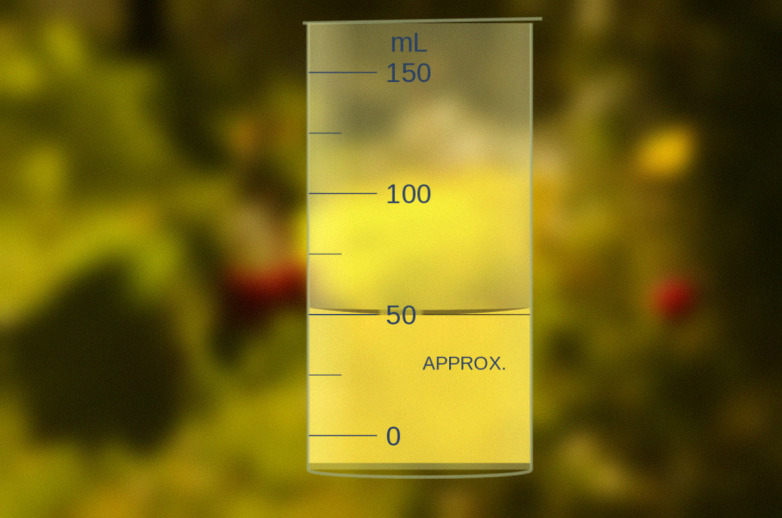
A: 50 mL
